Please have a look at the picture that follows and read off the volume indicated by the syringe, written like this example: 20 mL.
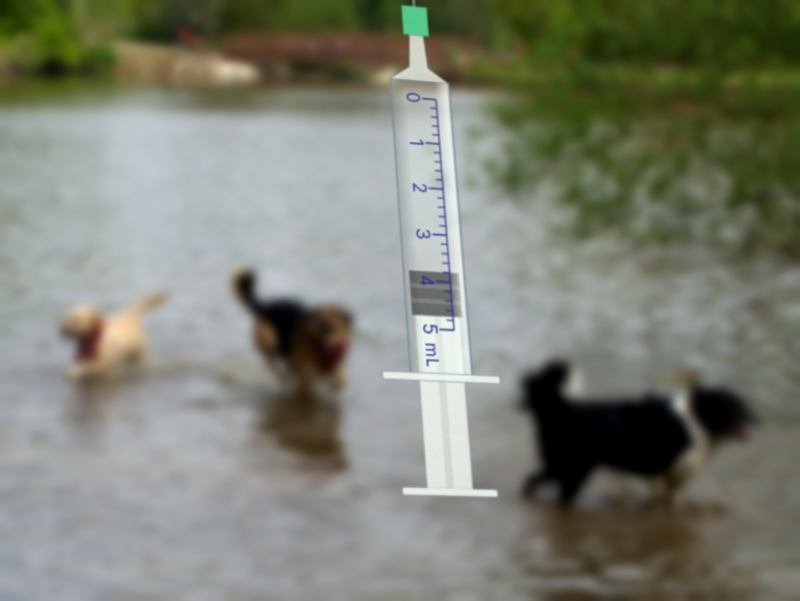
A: 3.8 mL
